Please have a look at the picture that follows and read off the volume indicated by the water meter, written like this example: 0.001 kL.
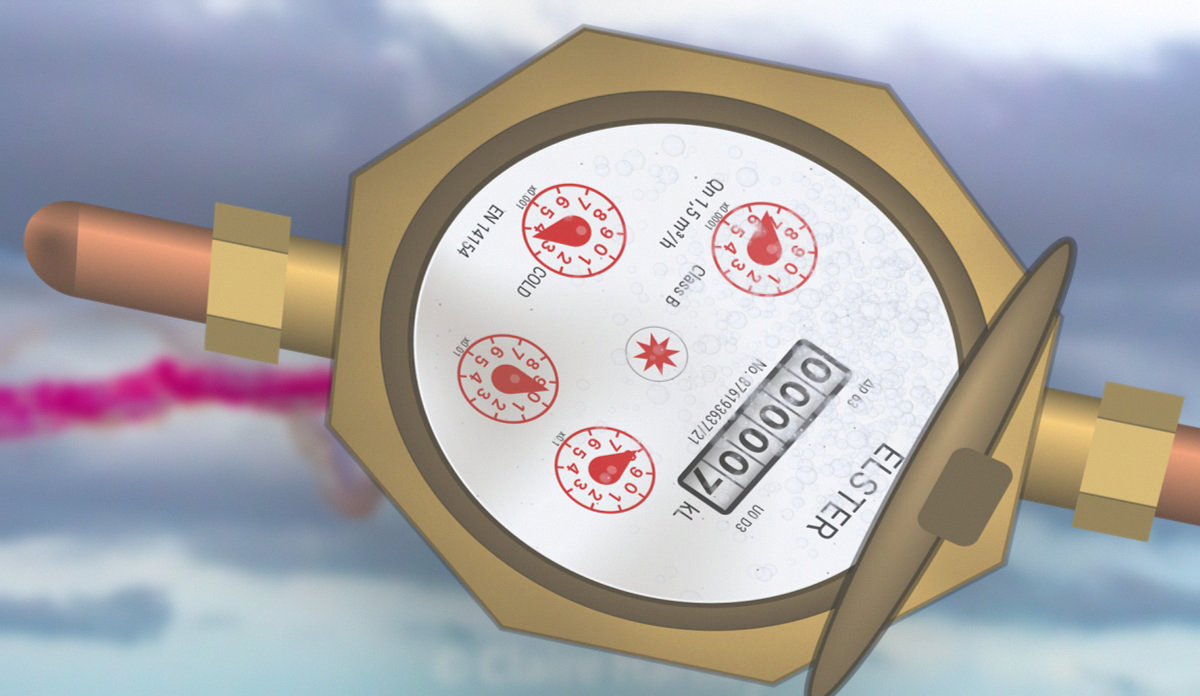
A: 6.7936 kL
